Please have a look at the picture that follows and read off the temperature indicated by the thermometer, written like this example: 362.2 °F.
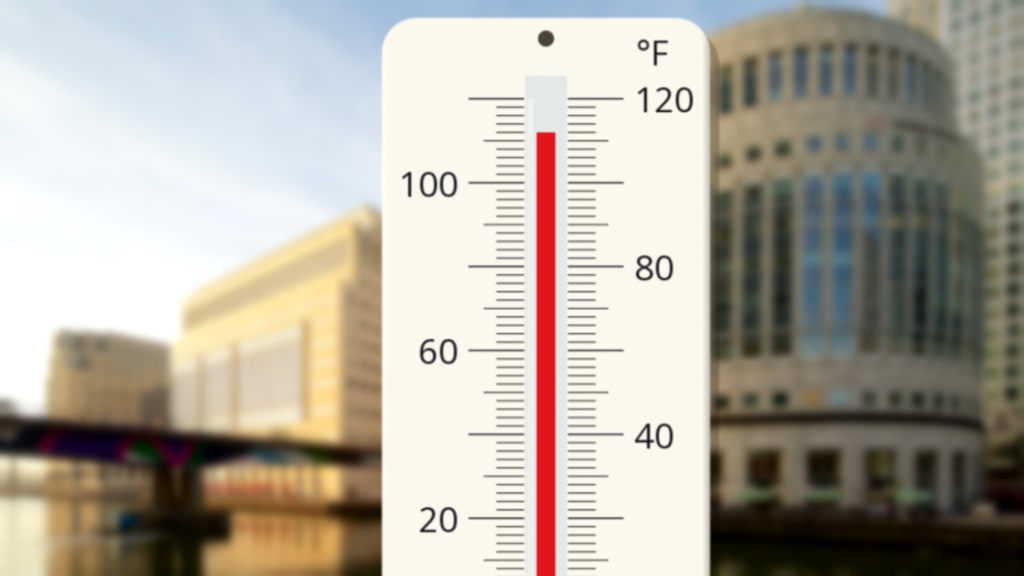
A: 112 °F
